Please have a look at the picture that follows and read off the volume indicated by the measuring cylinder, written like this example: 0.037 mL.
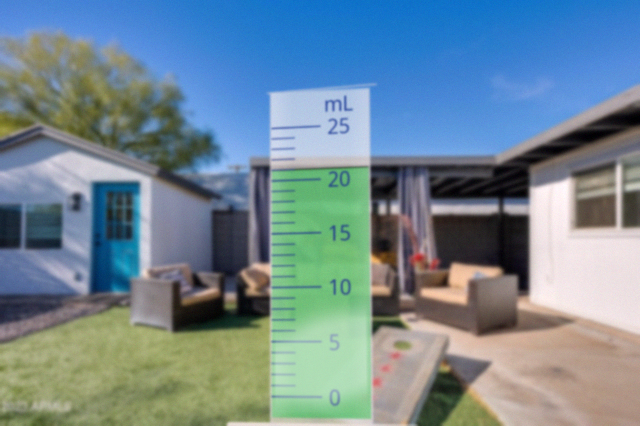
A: 21 mL
